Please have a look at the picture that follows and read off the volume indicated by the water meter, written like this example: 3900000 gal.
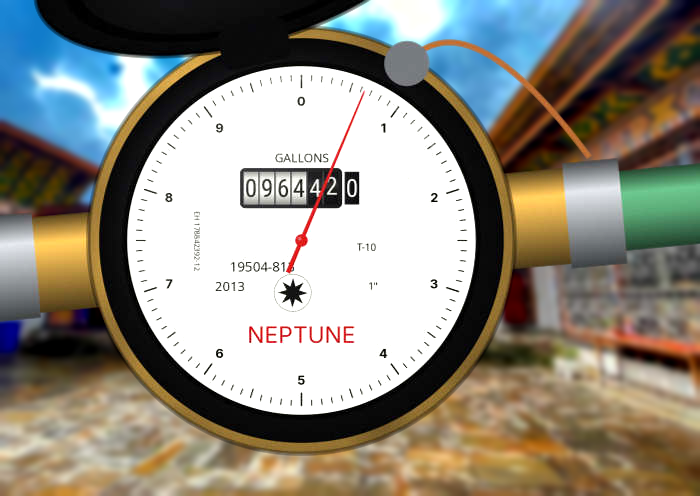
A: 964420.6 gal
